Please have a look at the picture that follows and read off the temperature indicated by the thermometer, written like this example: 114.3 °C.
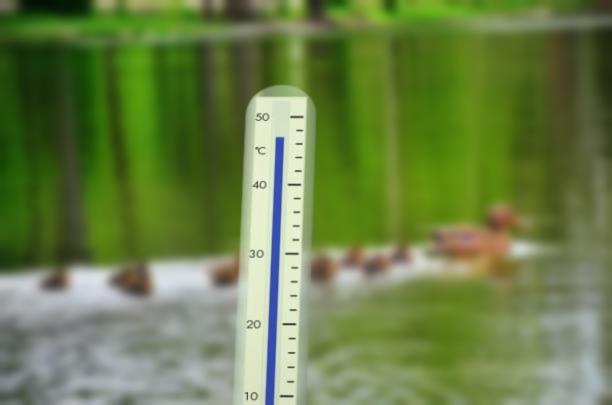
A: 47 °C
